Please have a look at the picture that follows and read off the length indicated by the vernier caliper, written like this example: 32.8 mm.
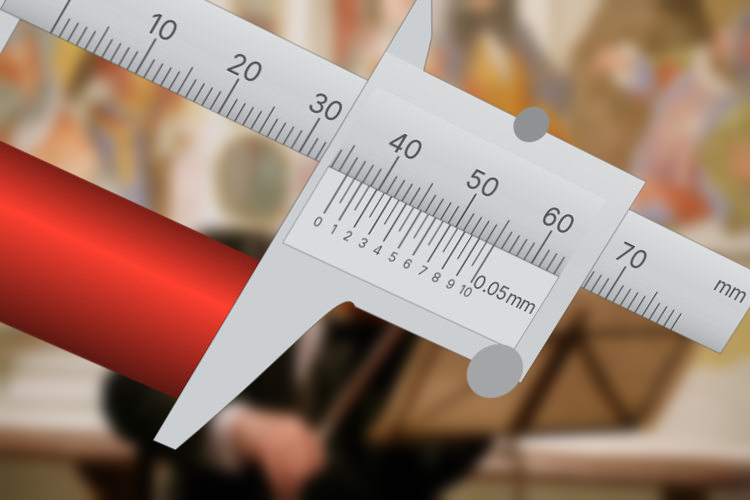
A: 36.0 mm
